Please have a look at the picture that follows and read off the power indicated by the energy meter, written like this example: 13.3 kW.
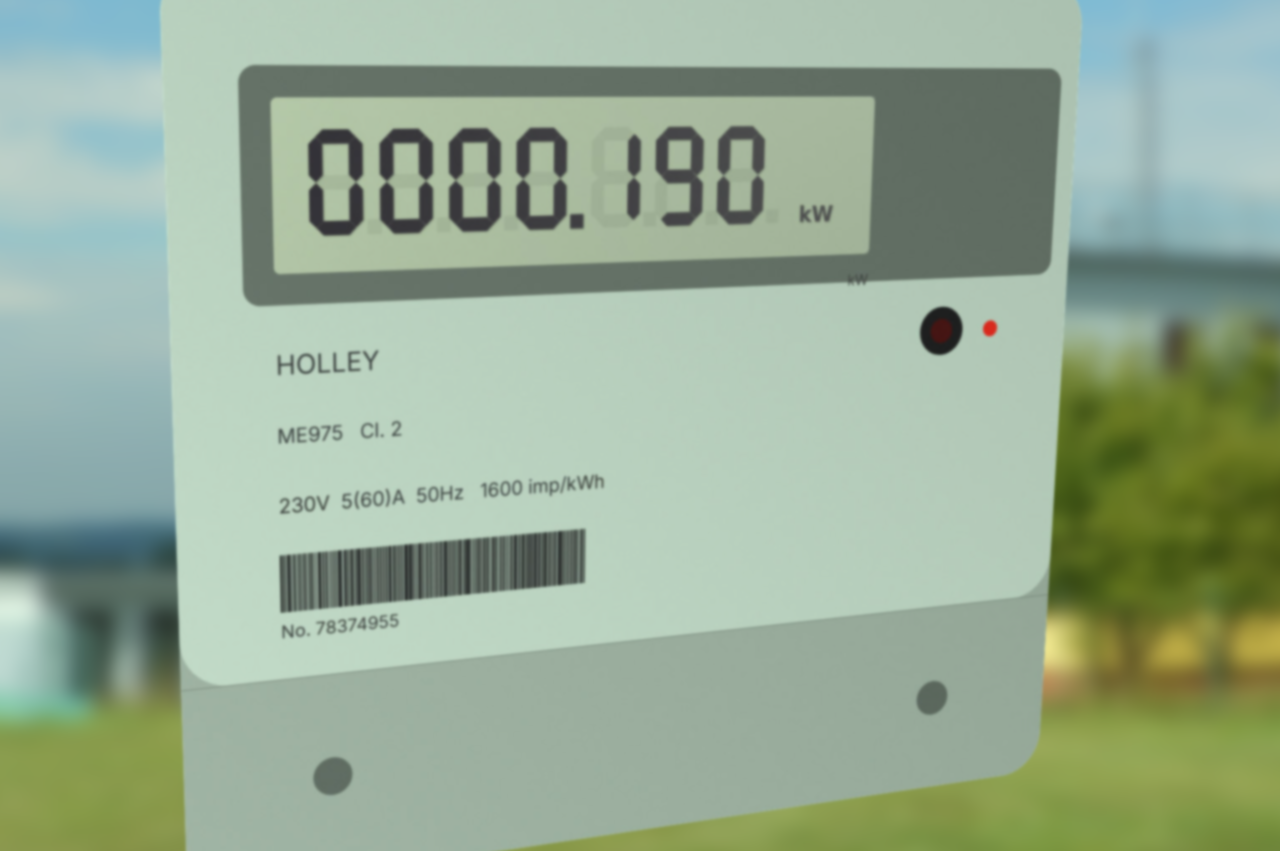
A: 0.190 kW
